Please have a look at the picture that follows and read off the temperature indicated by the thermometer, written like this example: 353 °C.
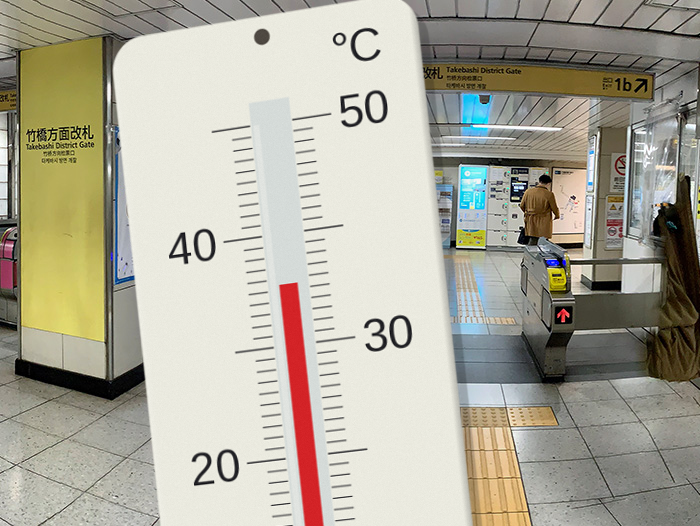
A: 35.5 °C
